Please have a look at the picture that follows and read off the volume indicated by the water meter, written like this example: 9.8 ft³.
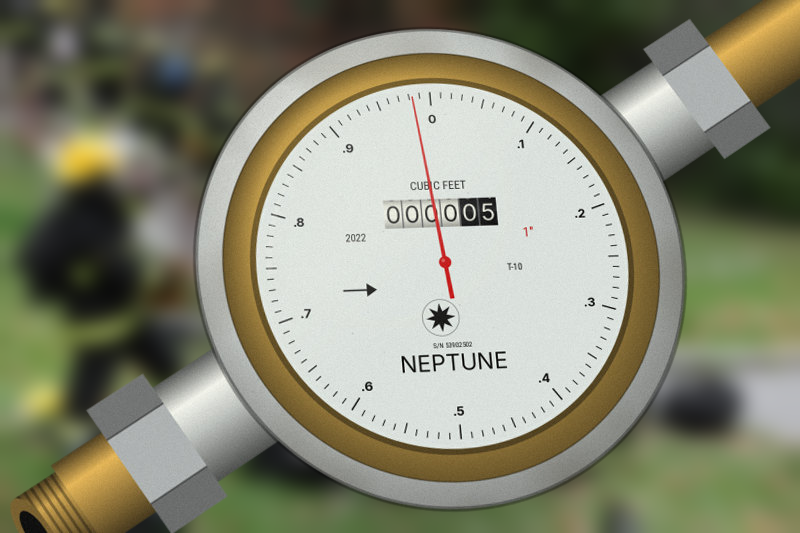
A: 4.98 ft³
